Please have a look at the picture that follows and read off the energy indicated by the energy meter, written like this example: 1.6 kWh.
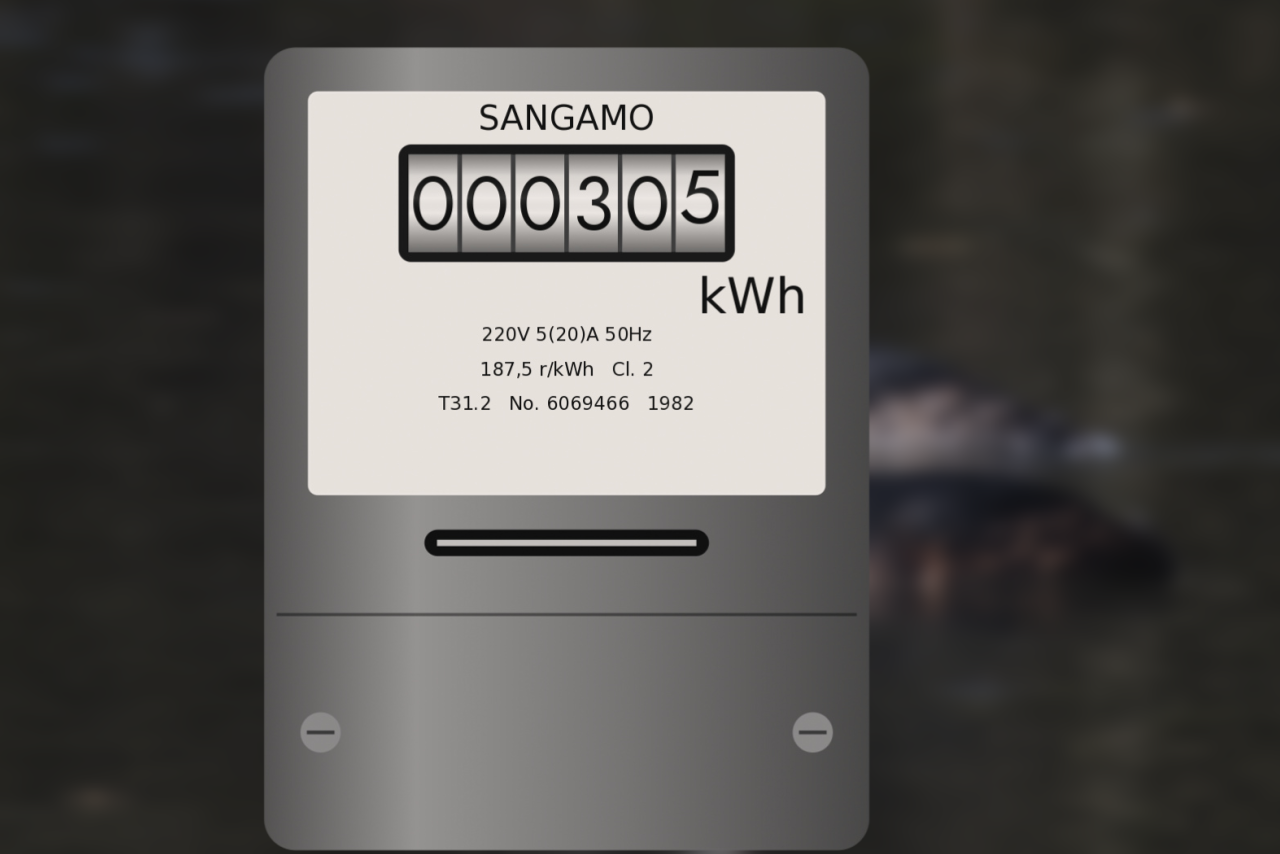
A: 305 kWh
